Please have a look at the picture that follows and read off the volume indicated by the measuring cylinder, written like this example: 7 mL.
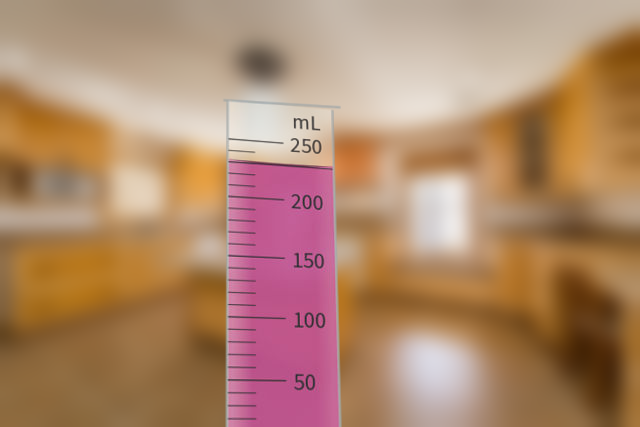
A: 230 mL
